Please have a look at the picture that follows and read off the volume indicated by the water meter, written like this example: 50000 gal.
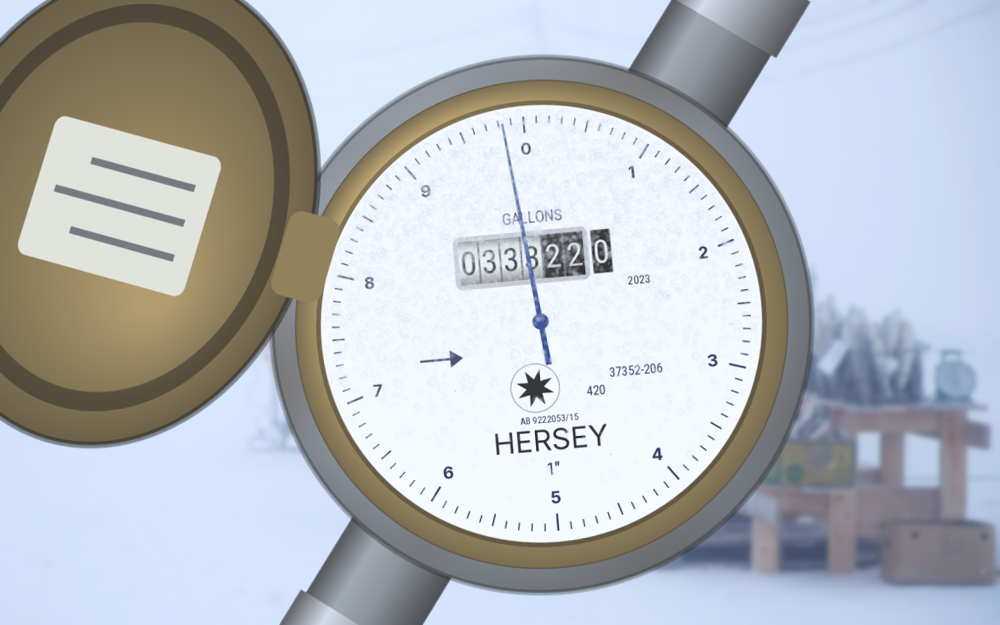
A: 333219.8 gal
